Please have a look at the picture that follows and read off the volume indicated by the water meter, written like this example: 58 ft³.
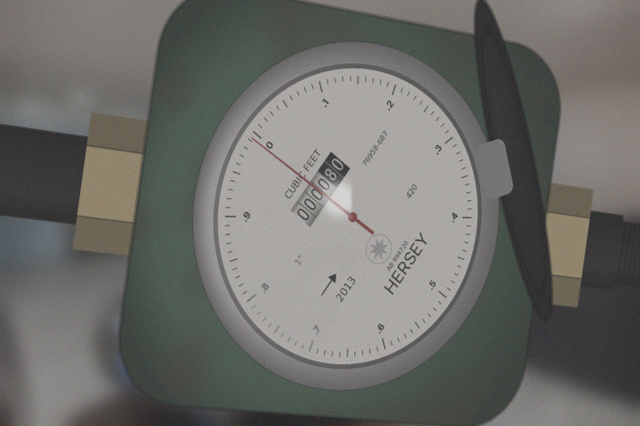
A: 79.99 ft³
